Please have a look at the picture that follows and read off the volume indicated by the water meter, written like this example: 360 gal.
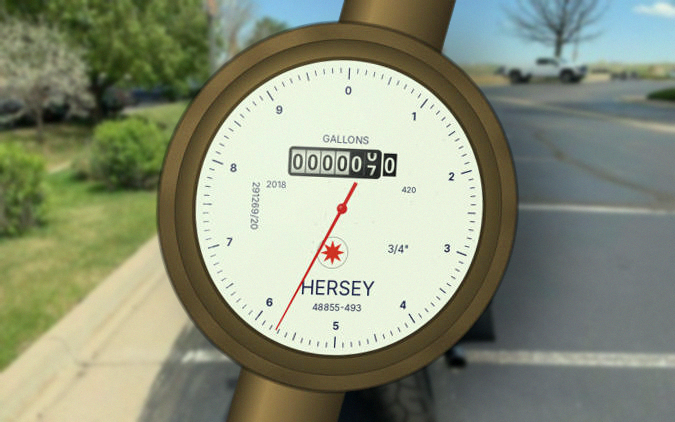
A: 65.7 gal
